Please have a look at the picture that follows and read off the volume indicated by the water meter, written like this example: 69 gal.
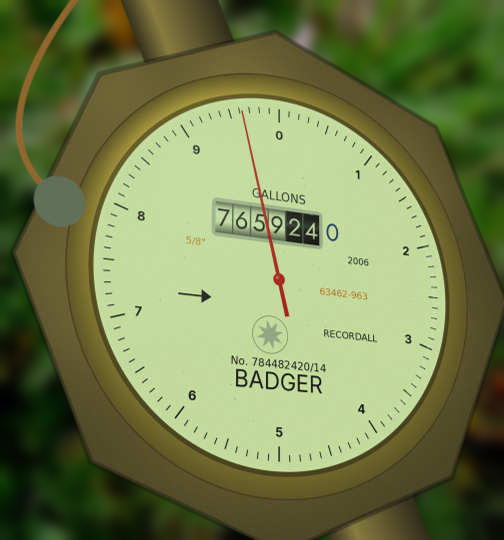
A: 7659239.6 gal
